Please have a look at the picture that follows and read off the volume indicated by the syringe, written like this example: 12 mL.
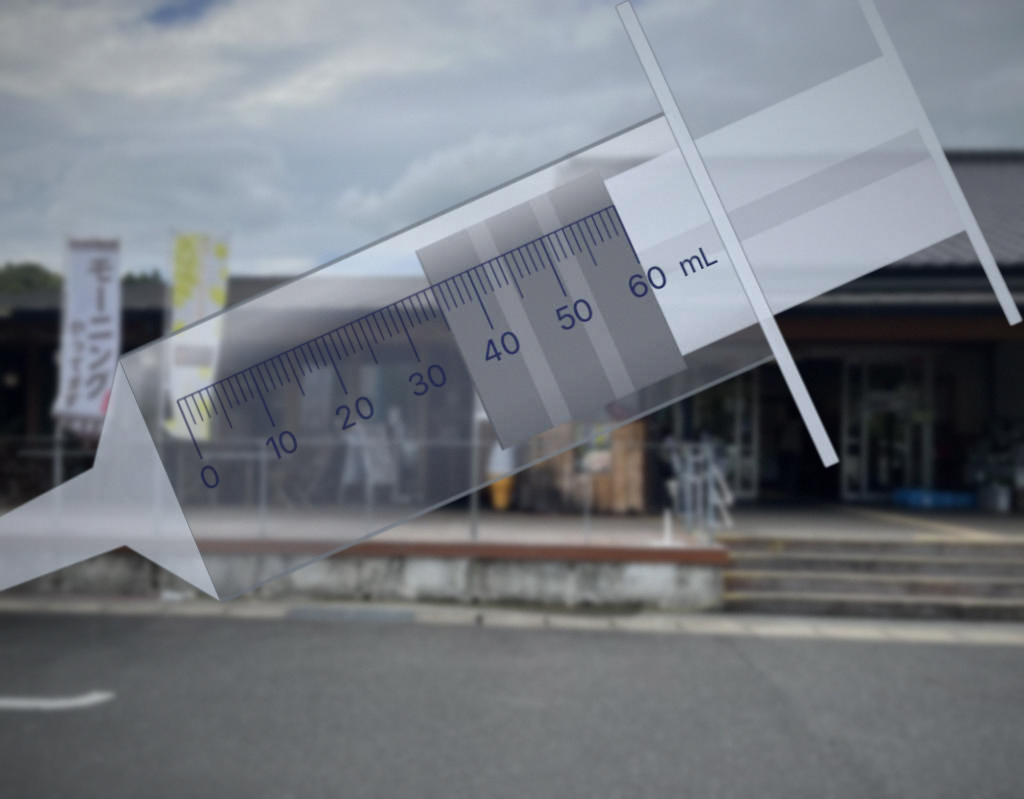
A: 35 mL
